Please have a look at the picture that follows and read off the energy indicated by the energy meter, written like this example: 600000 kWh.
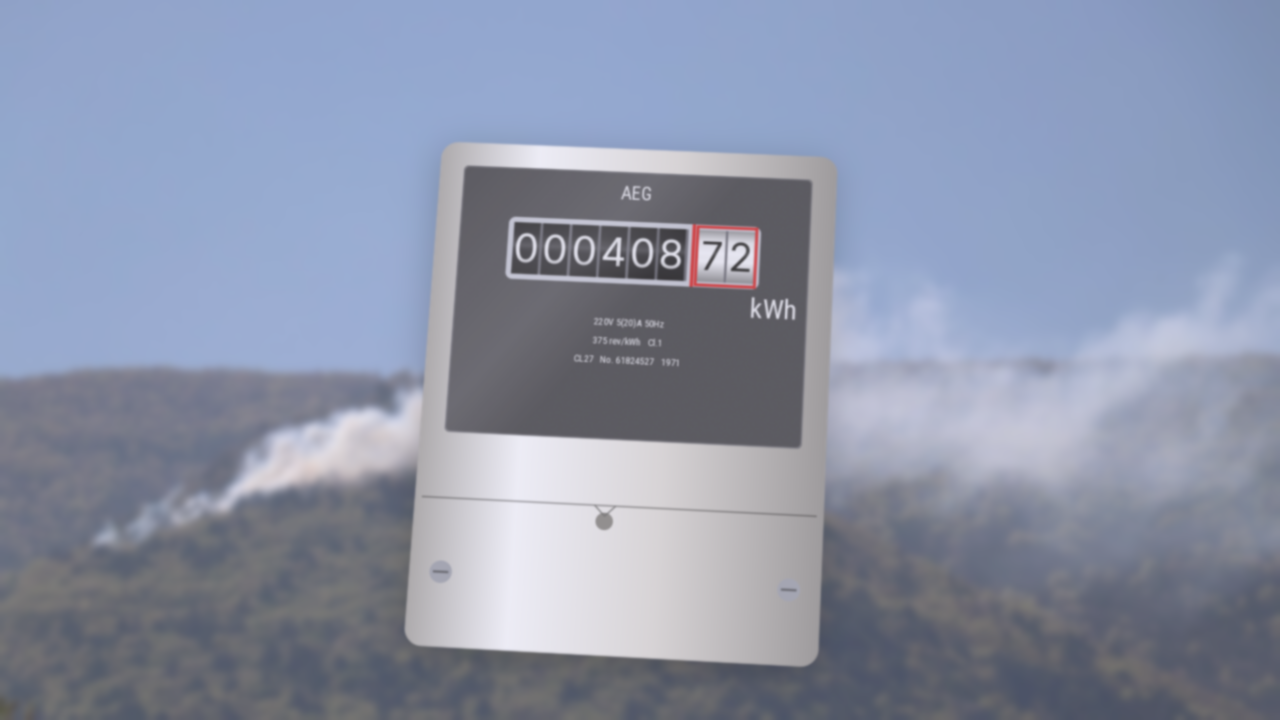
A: 408.72 kWh
